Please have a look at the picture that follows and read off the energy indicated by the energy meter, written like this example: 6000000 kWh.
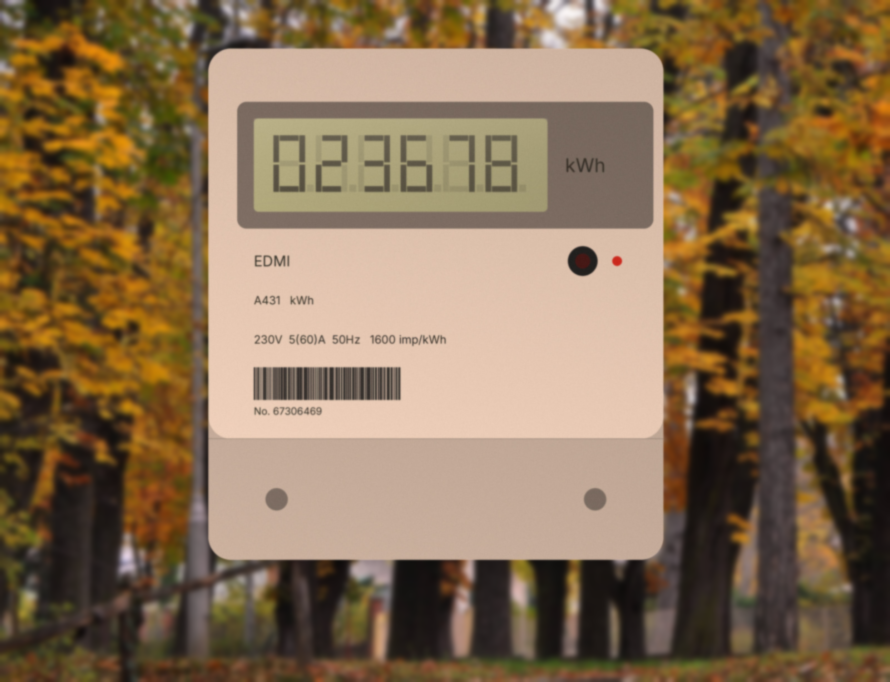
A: 23678 kWh
